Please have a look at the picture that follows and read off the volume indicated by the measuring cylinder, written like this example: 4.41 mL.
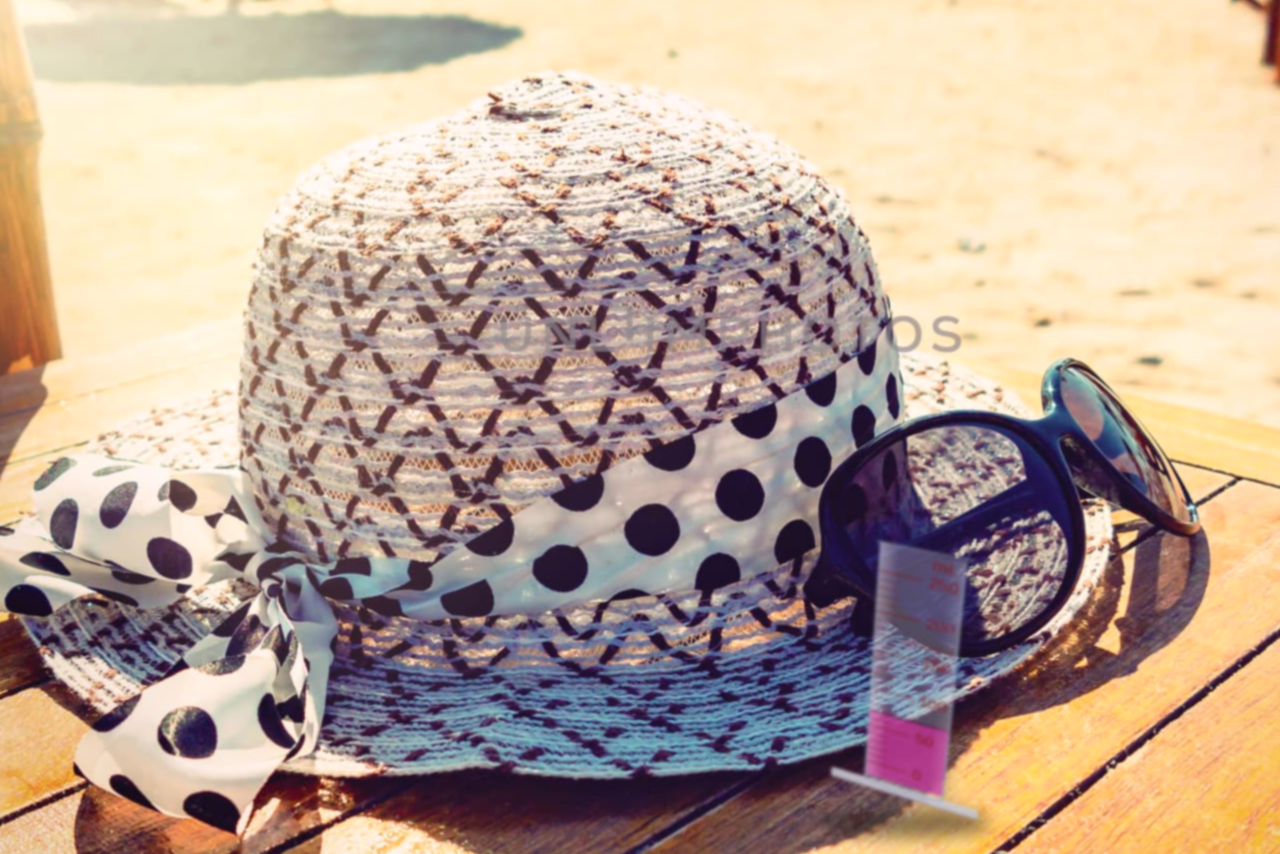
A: 70 mL
